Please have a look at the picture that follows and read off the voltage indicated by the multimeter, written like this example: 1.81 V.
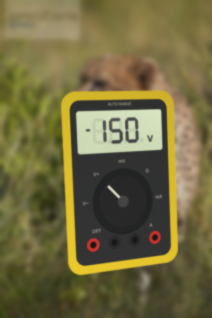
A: -150 V
